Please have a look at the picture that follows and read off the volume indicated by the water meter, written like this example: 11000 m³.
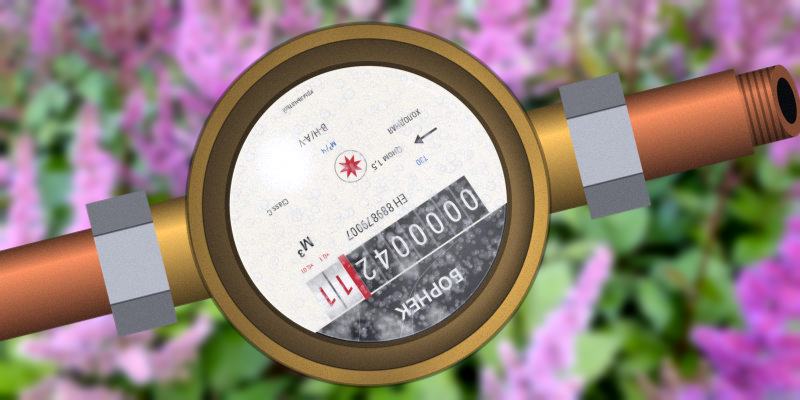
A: 42.11 m³
